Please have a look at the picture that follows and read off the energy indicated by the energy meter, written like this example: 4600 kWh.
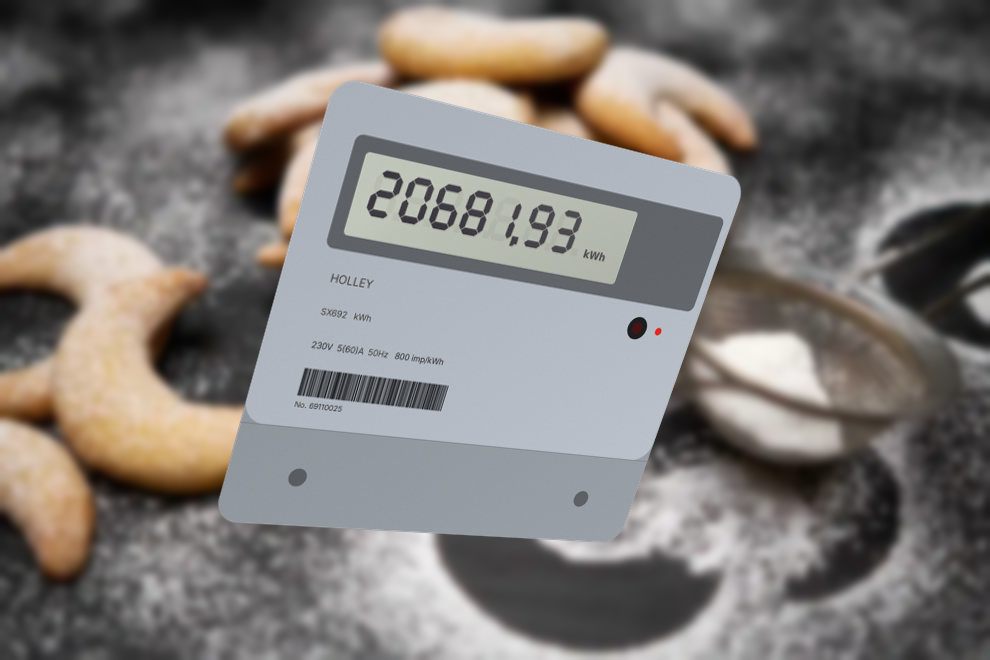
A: 20681.93 kWh
